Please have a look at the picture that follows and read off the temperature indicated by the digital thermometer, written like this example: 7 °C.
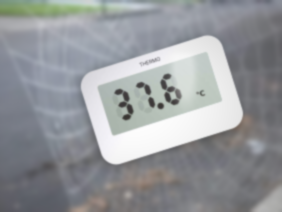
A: 37.6 °C
